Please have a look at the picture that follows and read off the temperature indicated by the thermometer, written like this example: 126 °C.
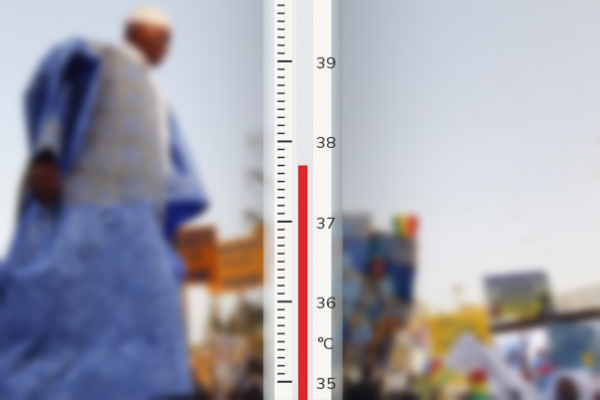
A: 37.7 °C
